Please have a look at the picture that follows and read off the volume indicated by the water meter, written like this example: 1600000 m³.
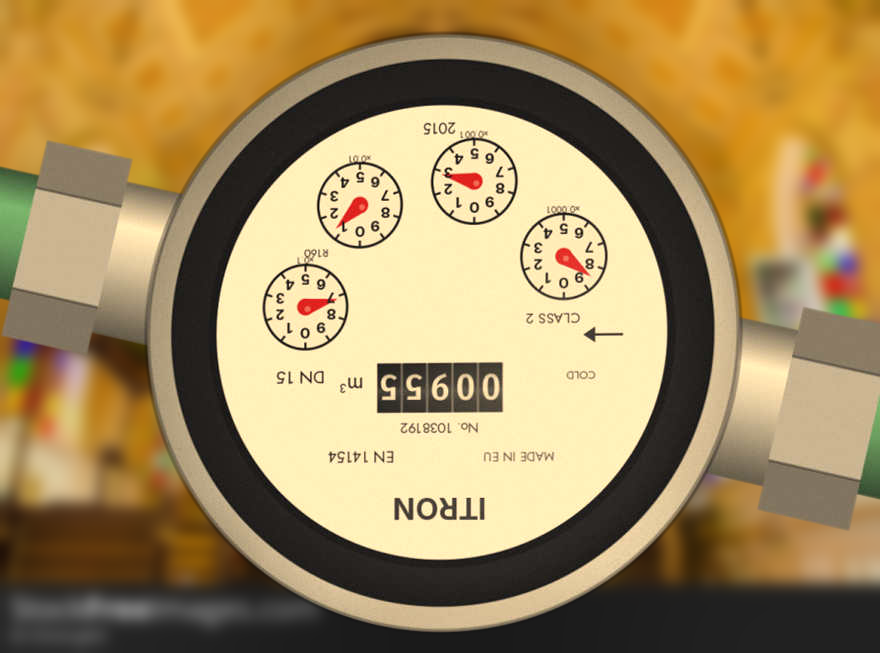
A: 955.7128 m³
